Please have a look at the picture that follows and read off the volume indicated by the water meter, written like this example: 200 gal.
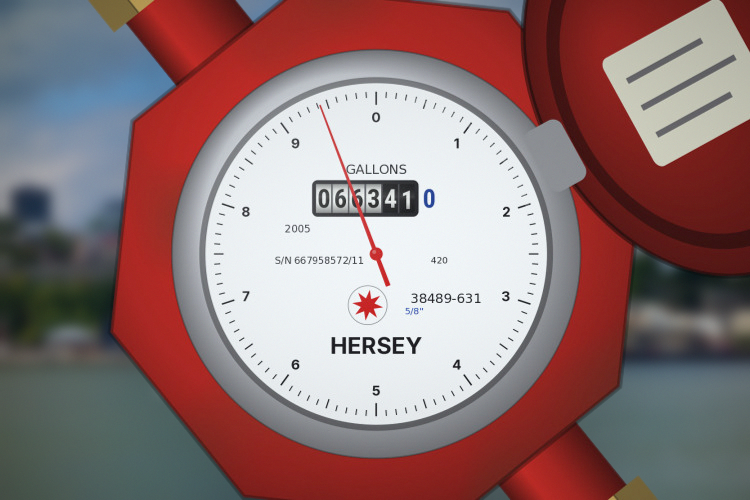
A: 663409.4 gal
